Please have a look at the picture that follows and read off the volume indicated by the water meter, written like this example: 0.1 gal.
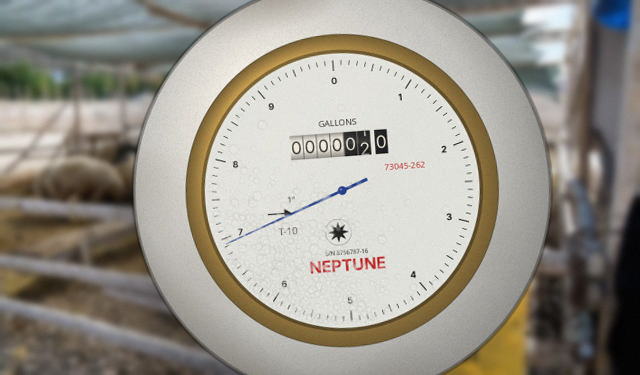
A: 16.9 gal
